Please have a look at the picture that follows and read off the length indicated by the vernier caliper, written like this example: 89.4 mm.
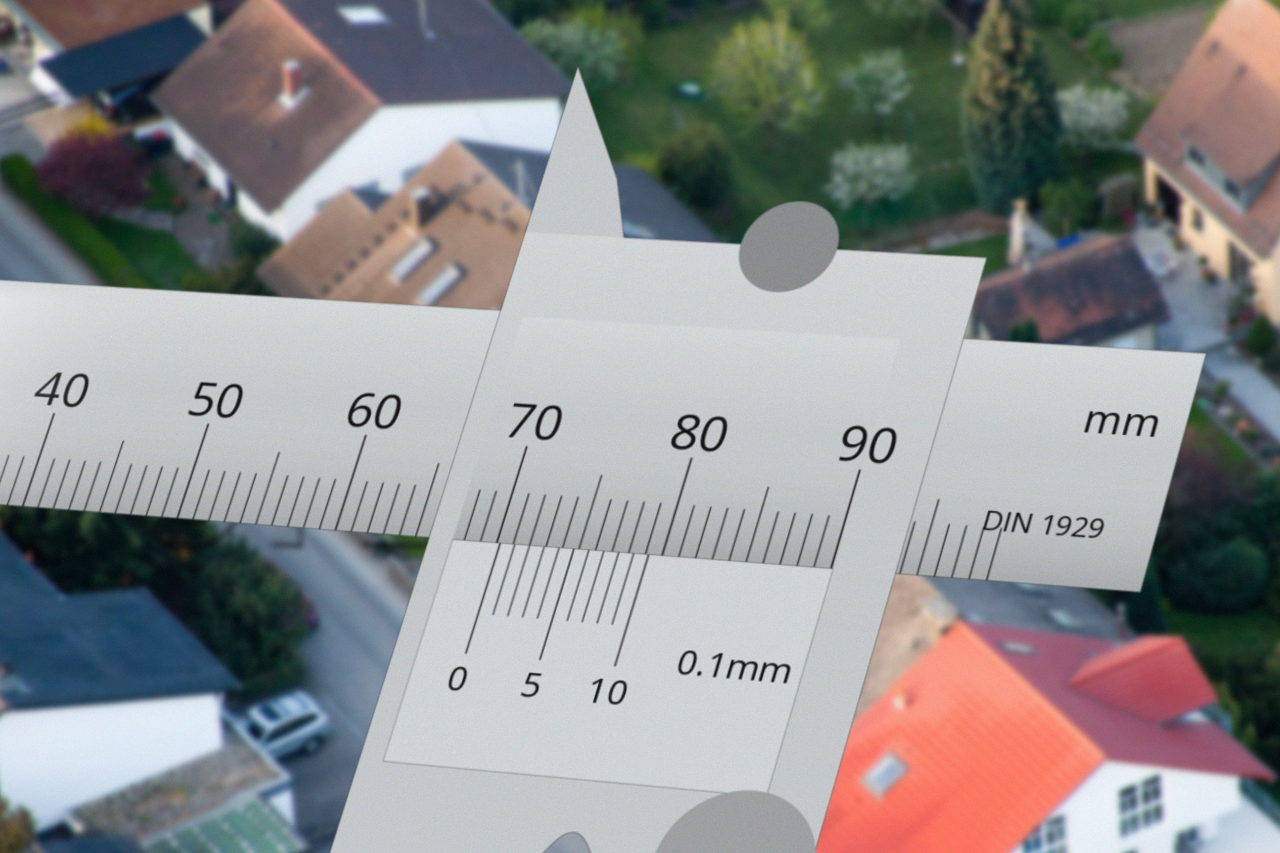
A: 70.2 mm
